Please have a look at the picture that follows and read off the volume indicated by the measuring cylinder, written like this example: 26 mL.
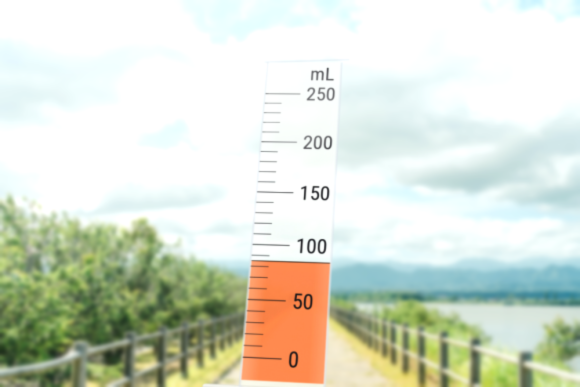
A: 85 mL
